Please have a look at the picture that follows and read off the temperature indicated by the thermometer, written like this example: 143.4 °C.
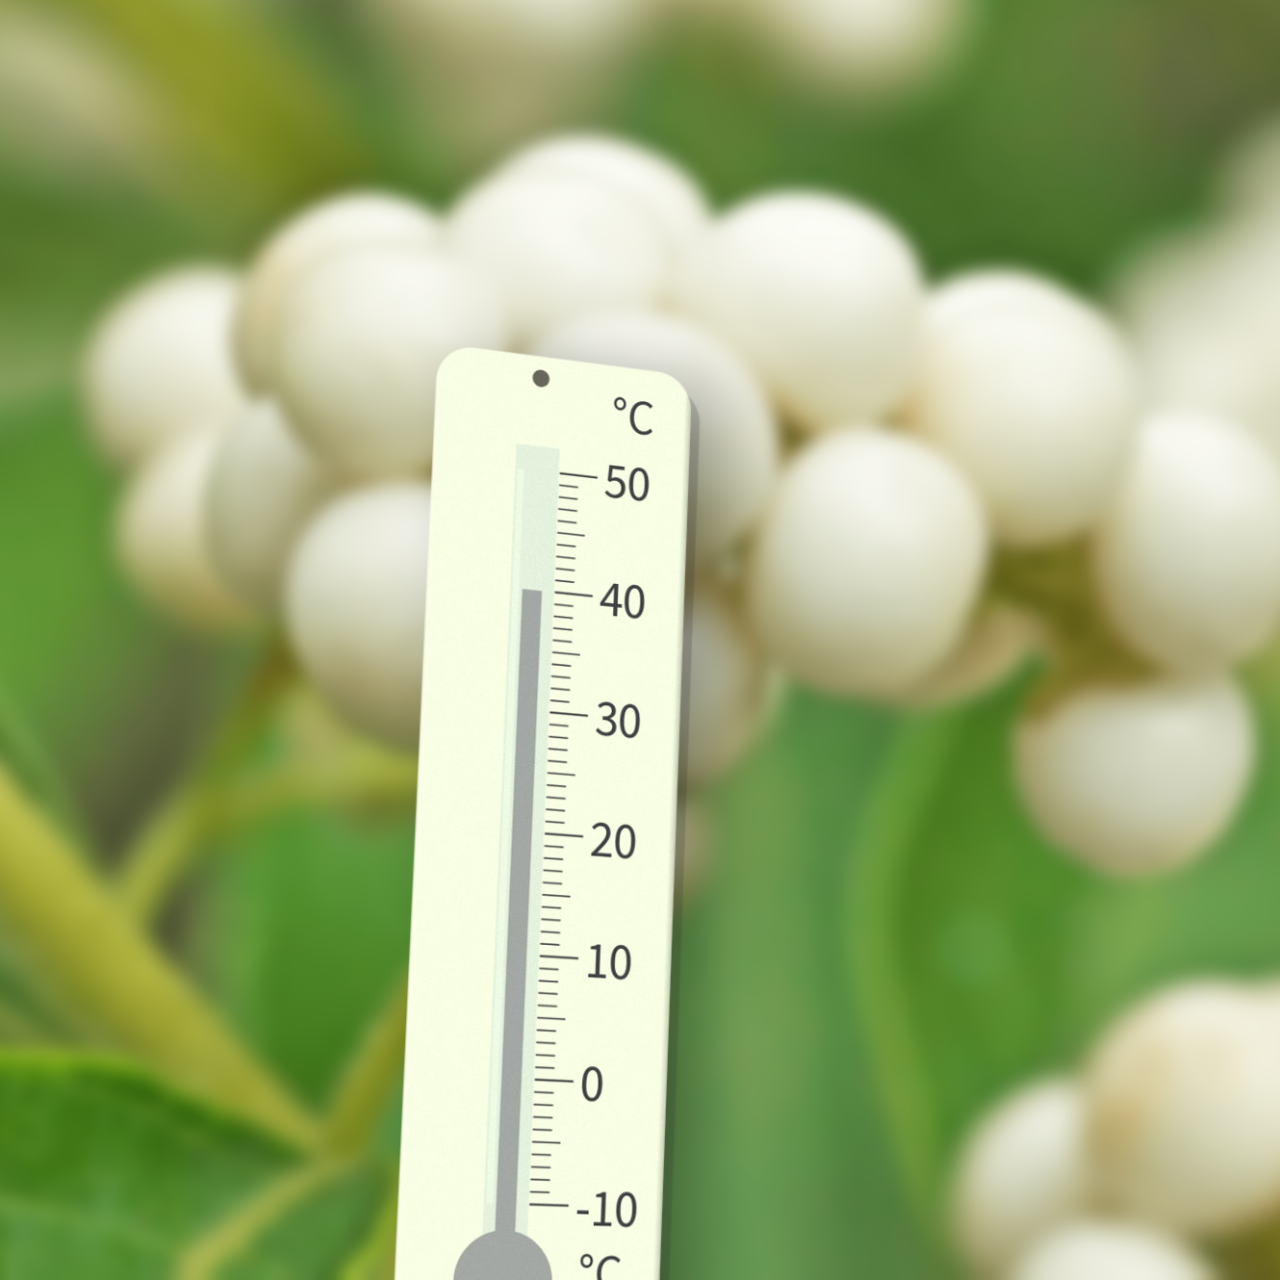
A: 40 °C
